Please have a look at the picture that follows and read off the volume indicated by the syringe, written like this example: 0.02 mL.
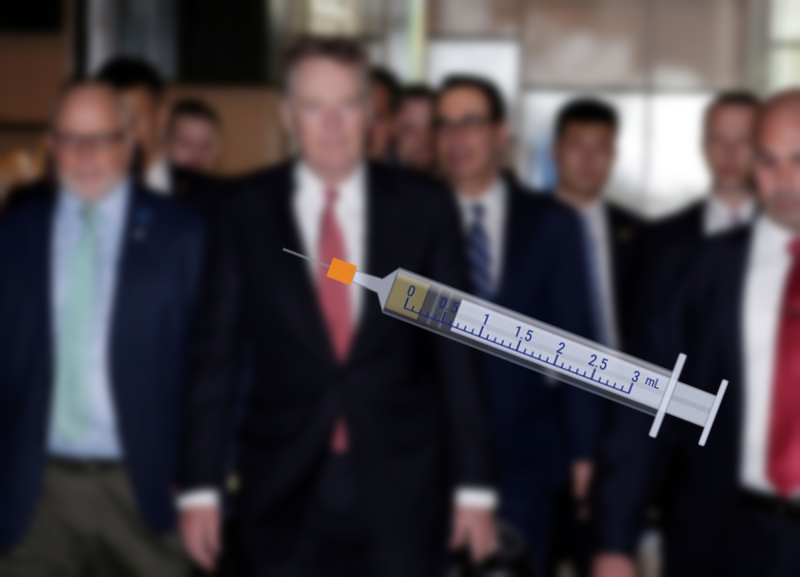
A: 0.2 mL
